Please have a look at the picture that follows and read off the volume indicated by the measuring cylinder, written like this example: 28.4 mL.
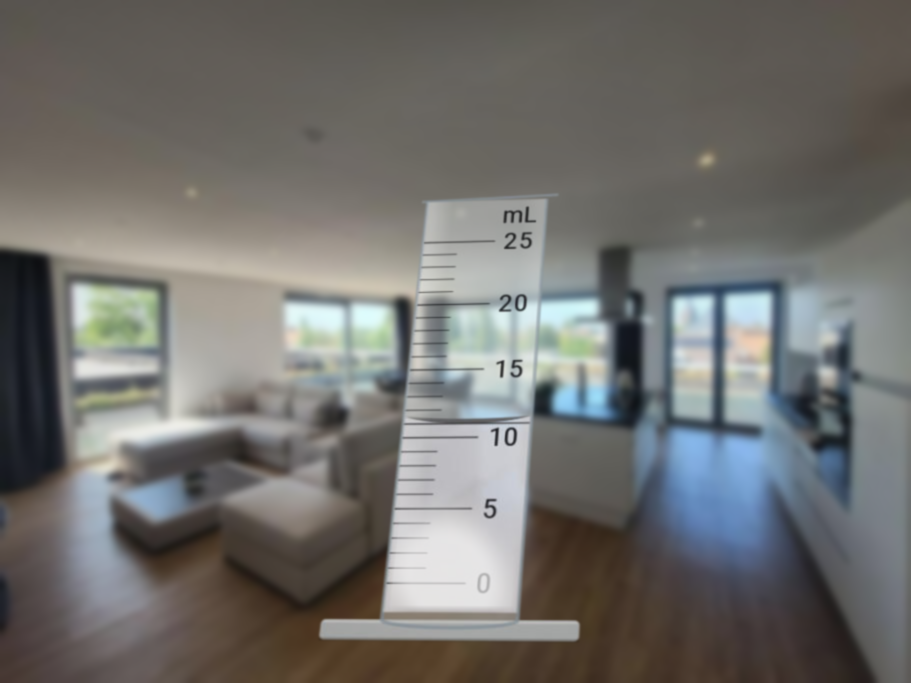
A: 11 mL
